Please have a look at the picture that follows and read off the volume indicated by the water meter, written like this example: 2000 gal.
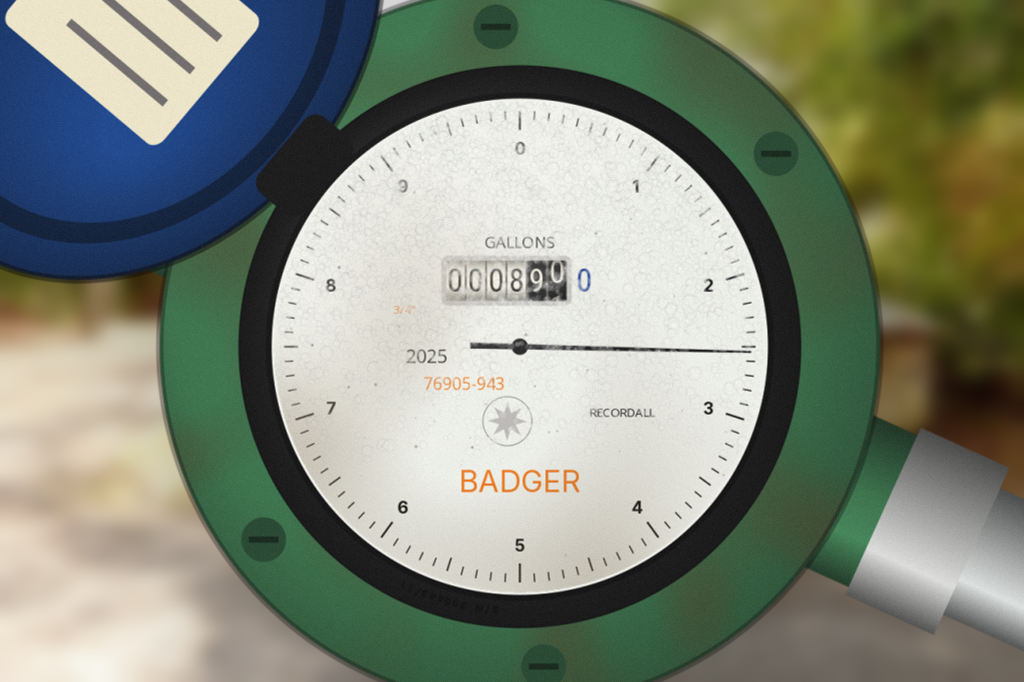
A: 8902.5 gal
